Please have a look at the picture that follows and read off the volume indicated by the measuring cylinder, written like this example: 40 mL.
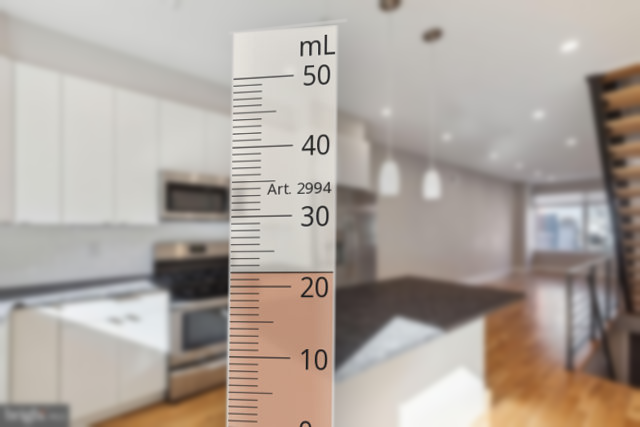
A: 22 mL
